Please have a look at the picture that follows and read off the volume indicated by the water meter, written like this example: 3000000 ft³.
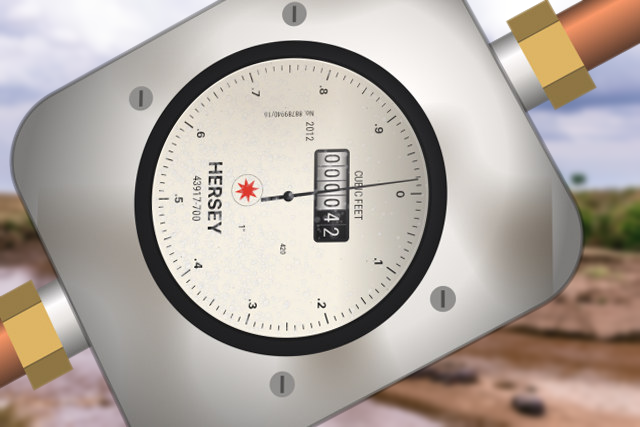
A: 41.98 ft³
